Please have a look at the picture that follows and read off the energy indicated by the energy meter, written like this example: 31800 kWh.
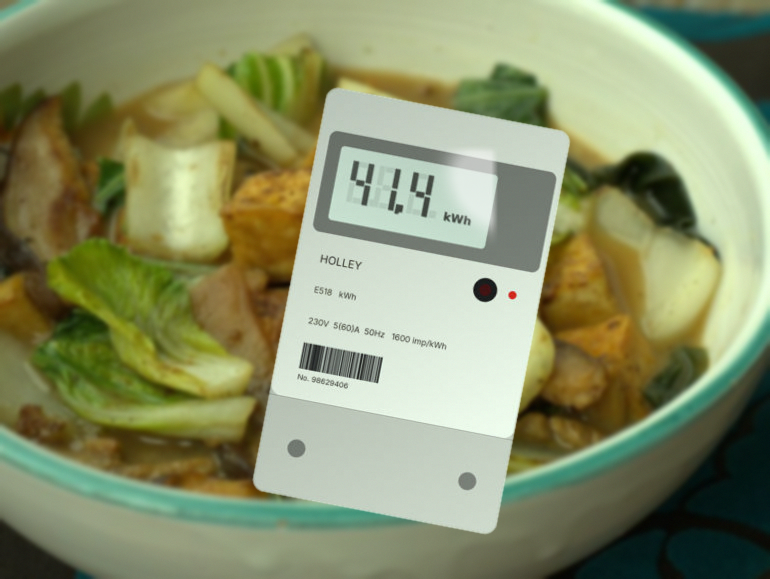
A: 41.4 kWh
